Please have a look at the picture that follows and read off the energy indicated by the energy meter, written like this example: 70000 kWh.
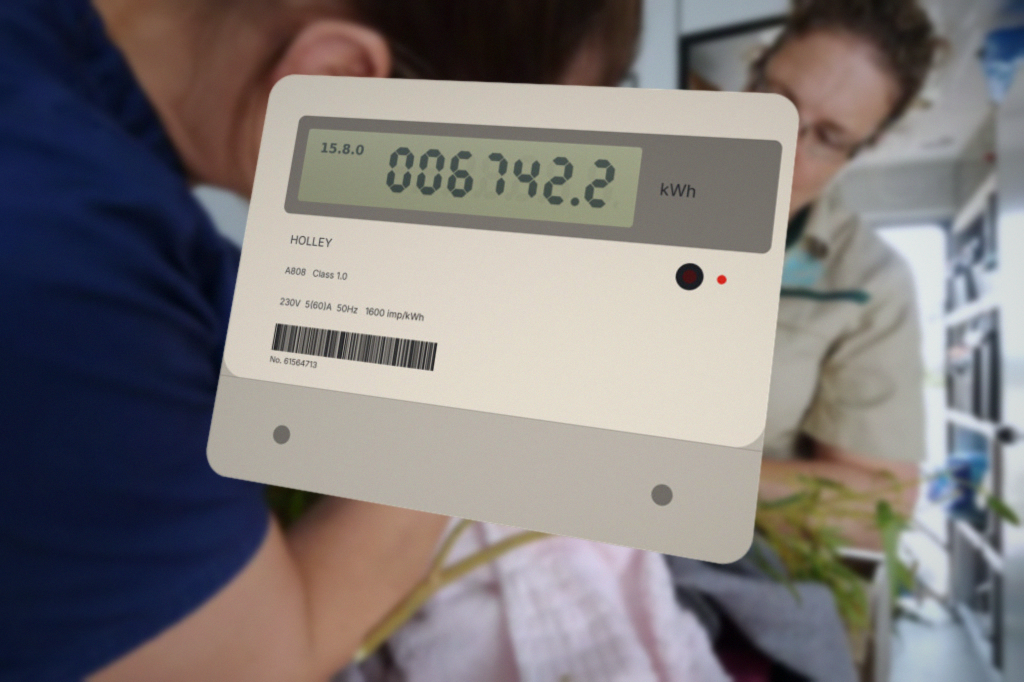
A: 6742.2 kWh
